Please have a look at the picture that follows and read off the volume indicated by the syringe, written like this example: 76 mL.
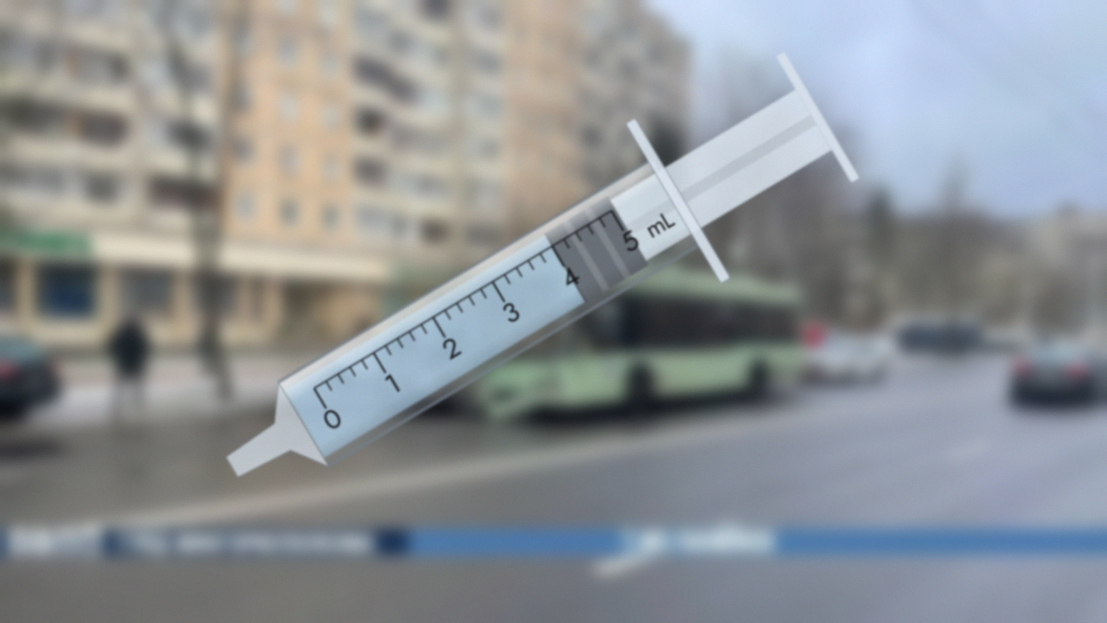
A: 4 mL
